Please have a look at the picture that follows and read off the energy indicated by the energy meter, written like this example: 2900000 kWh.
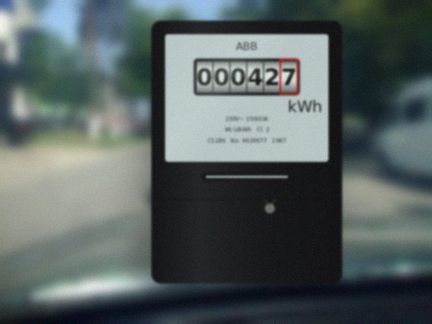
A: 42.7 kWh
